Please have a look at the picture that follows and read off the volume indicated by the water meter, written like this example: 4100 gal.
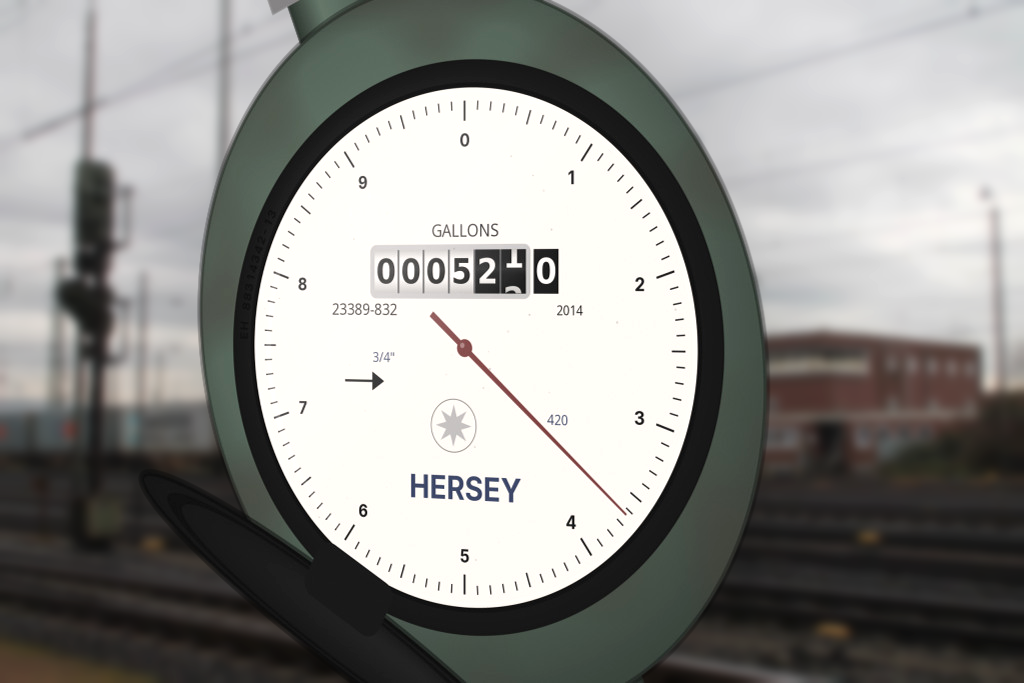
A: 5213.6 gal
